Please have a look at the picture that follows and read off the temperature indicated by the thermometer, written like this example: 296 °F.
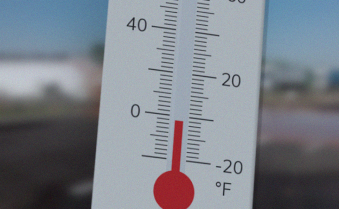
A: -2 °F
